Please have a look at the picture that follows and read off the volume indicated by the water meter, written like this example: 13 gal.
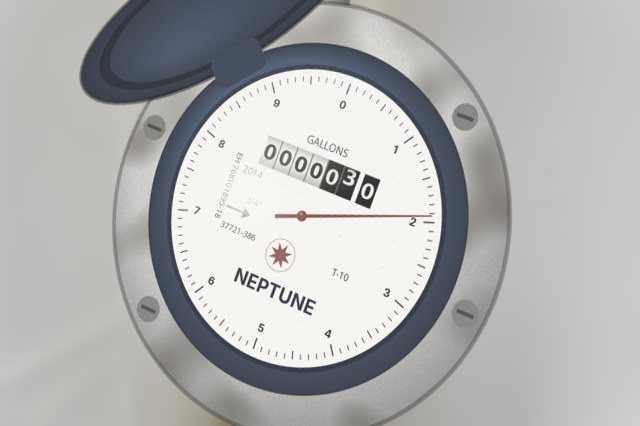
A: 31.9 gal
